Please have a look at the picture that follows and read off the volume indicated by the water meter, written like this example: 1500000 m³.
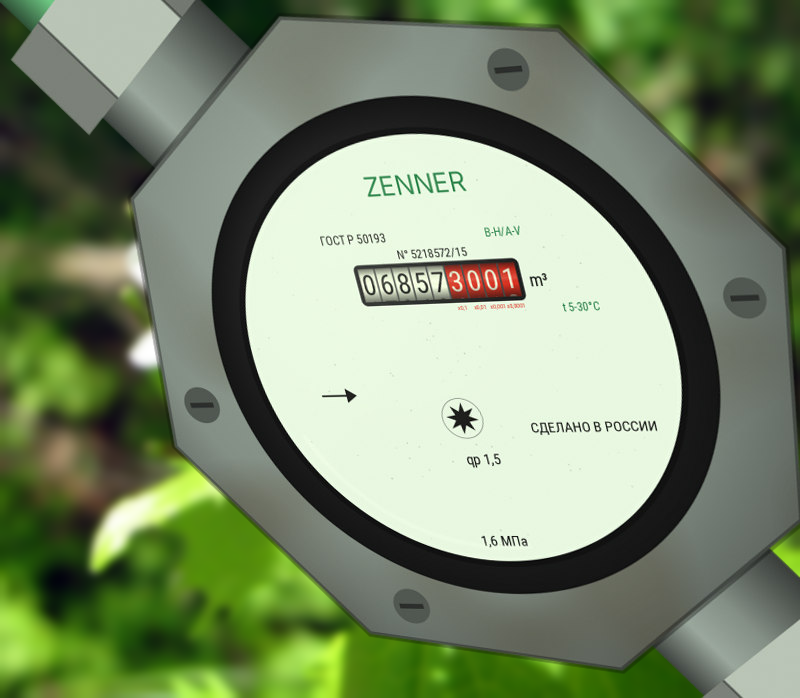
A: 6857.3001 m³
